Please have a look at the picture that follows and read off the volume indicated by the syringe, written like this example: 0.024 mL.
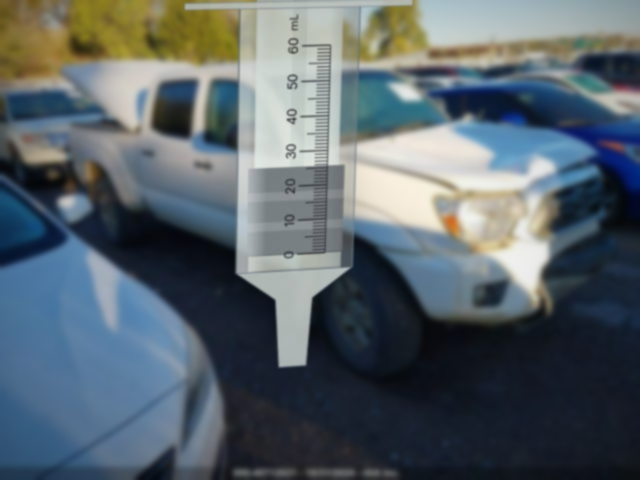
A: 0 mL
